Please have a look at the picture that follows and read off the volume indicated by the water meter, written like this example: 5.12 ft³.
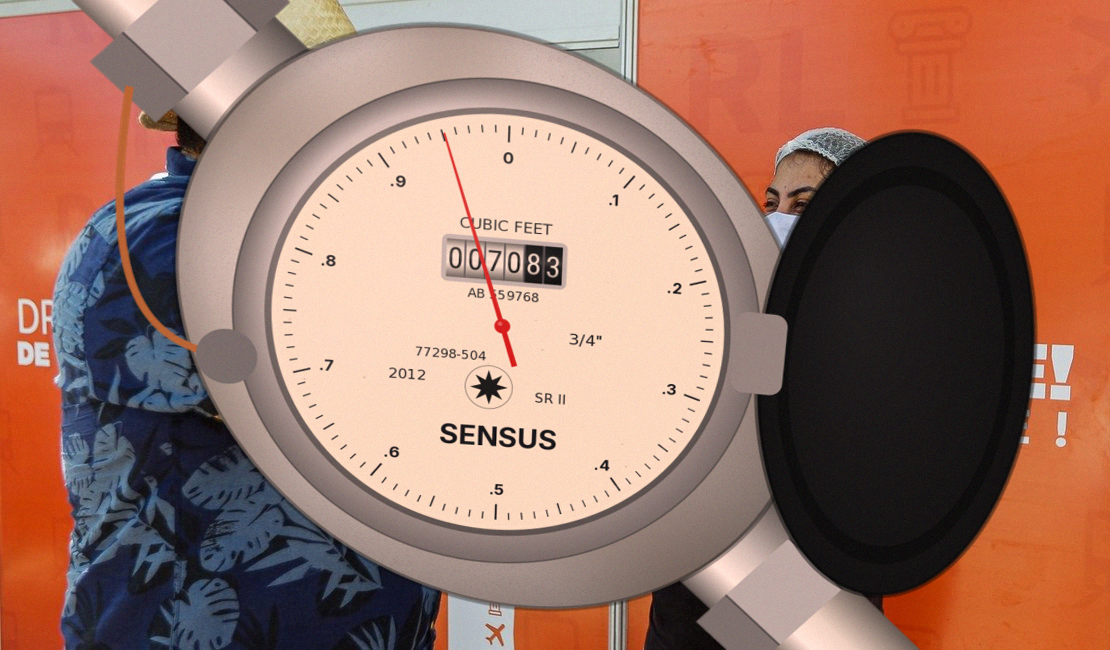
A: 7082.95 ft³
